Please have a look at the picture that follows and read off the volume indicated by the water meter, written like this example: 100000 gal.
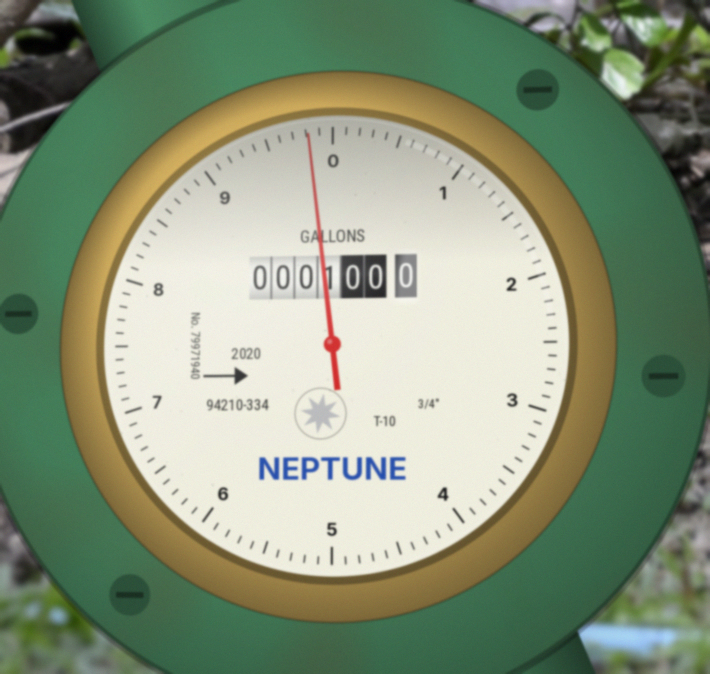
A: 999.8 gal
